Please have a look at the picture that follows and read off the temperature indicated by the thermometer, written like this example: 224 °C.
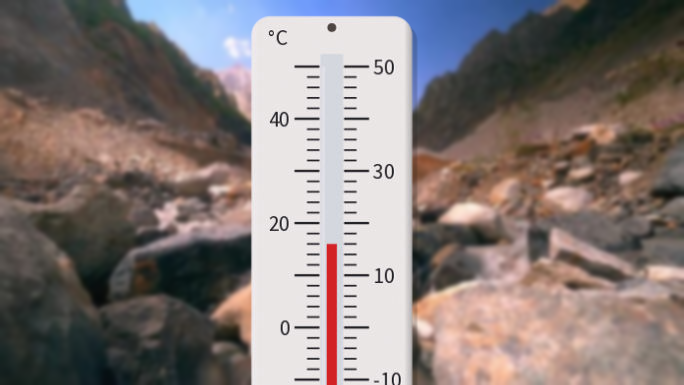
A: 16 °C
